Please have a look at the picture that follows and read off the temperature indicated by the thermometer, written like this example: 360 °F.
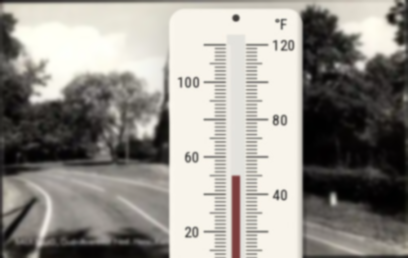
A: 50 °F
